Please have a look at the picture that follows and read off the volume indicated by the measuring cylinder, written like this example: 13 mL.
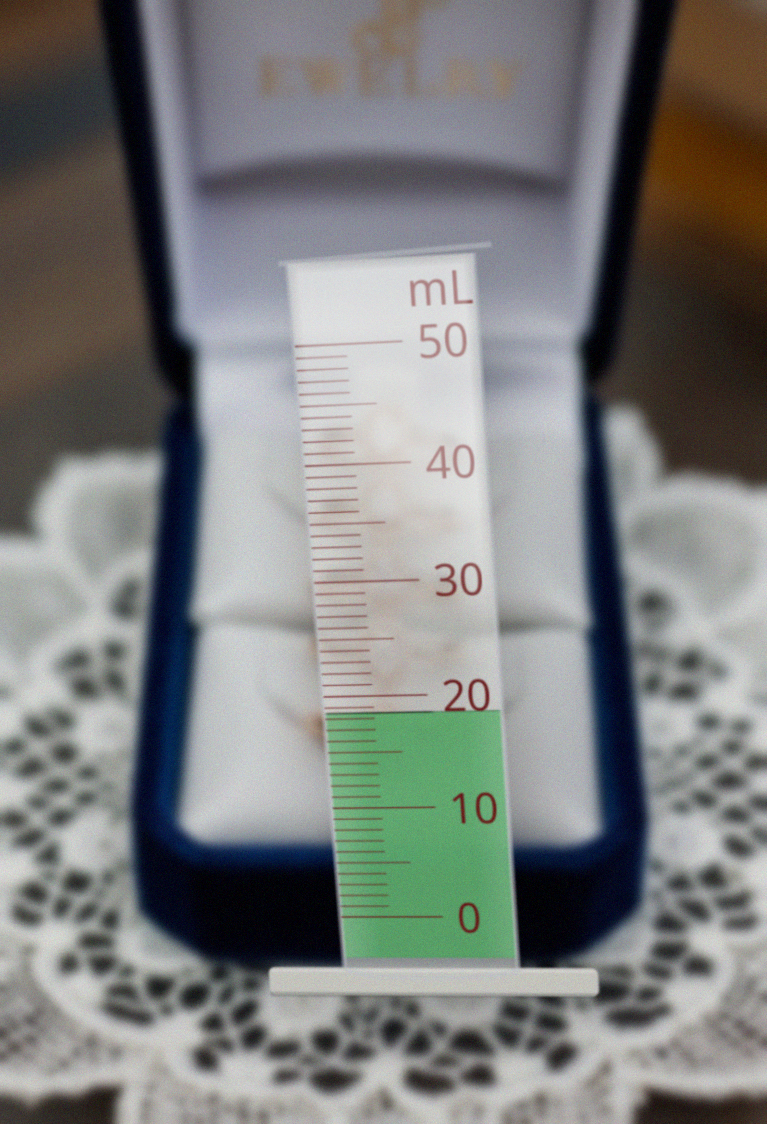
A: 18.5 mL
